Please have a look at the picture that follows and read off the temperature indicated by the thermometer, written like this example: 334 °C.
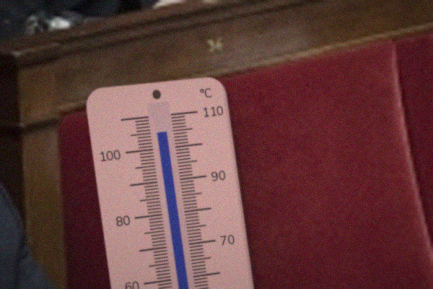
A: 105 °C
